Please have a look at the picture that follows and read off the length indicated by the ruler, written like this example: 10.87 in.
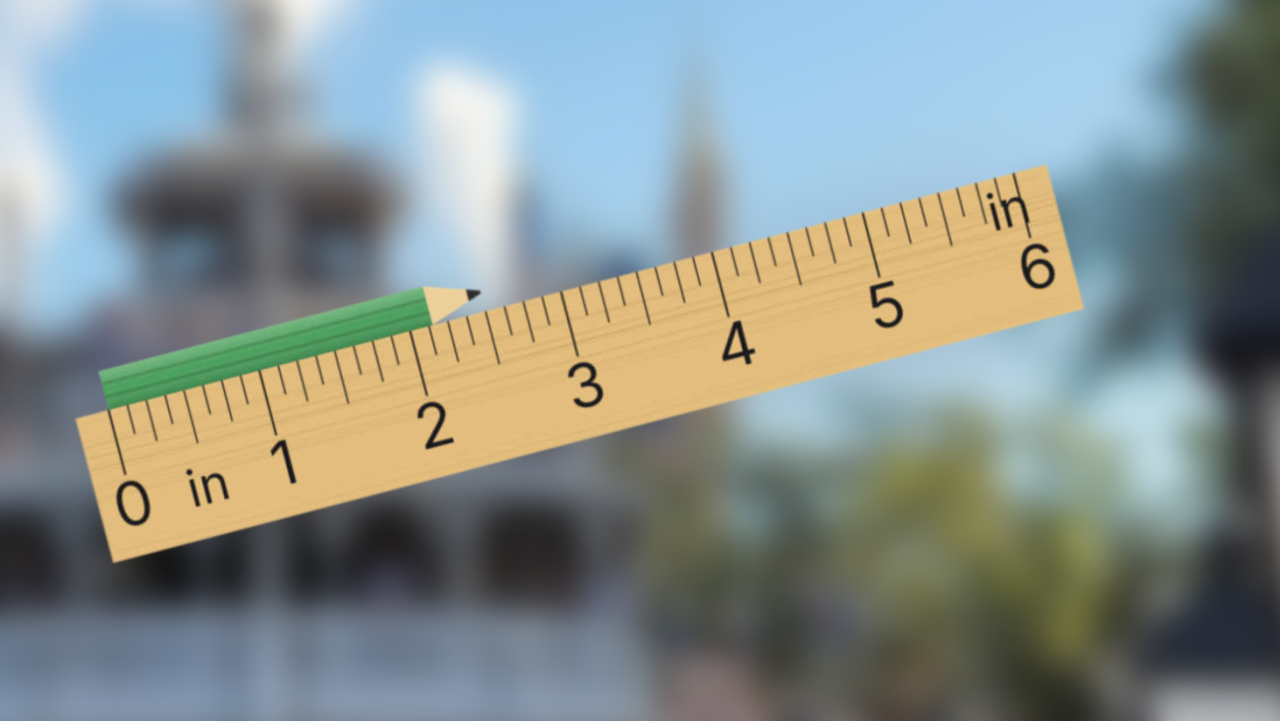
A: 2.5 in
